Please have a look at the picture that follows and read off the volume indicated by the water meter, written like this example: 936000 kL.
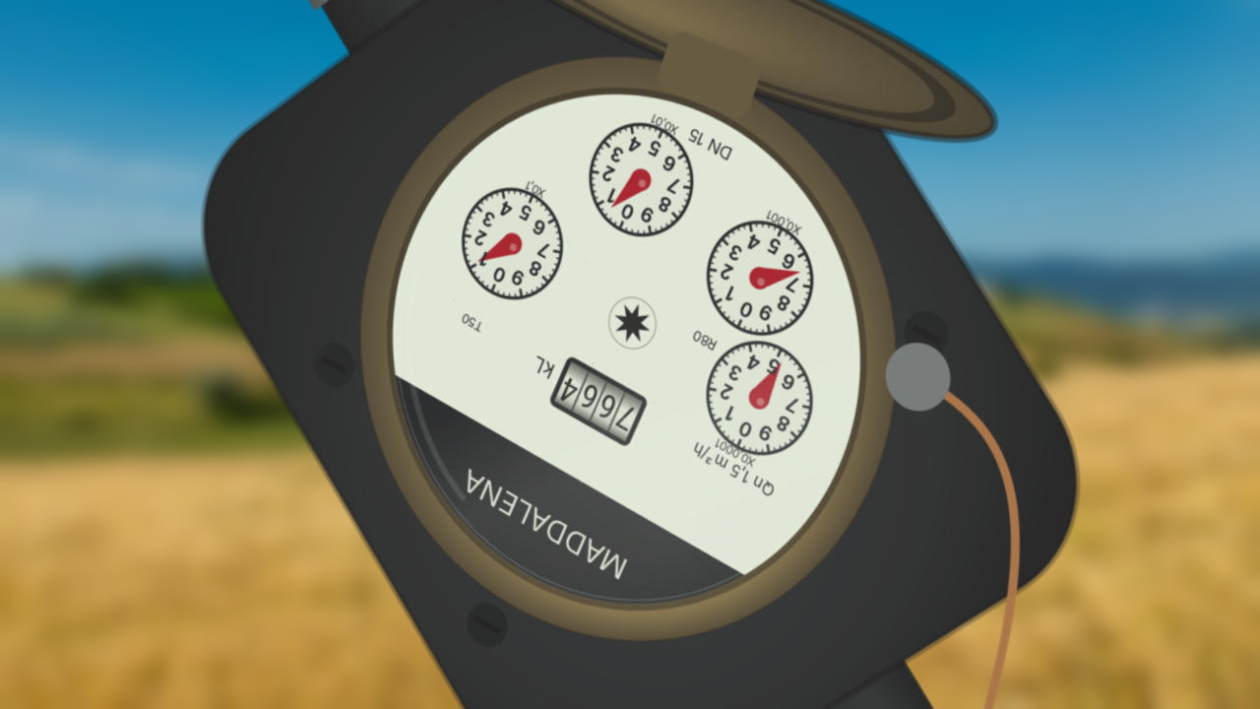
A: 7664.1065 kL
